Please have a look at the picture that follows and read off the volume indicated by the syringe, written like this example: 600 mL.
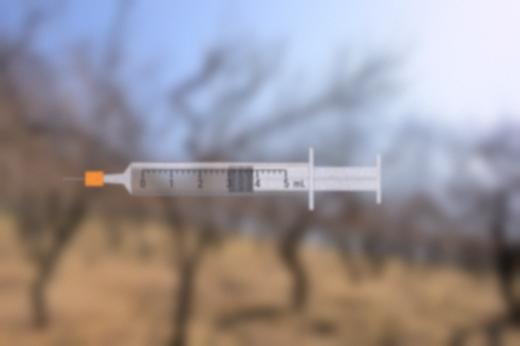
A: 3 mL
